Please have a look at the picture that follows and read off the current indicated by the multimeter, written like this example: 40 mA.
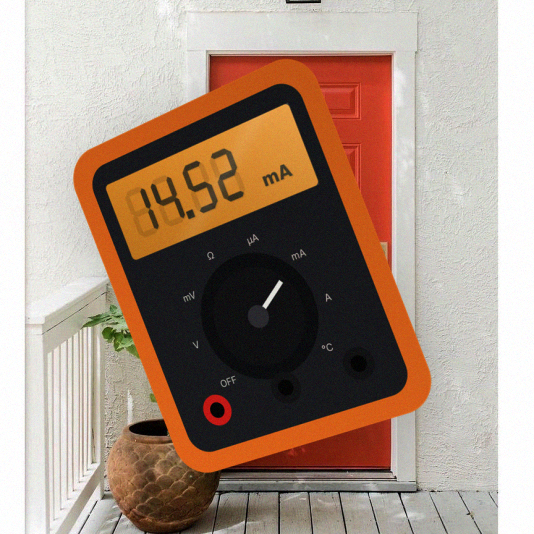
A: 14.52 mA
